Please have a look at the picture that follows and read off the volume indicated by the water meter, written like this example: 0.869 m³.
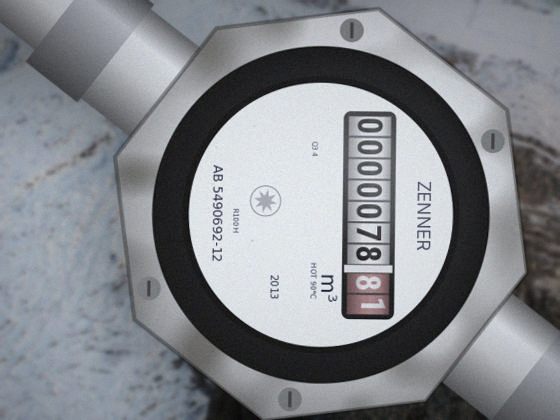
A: 78.81 m³
